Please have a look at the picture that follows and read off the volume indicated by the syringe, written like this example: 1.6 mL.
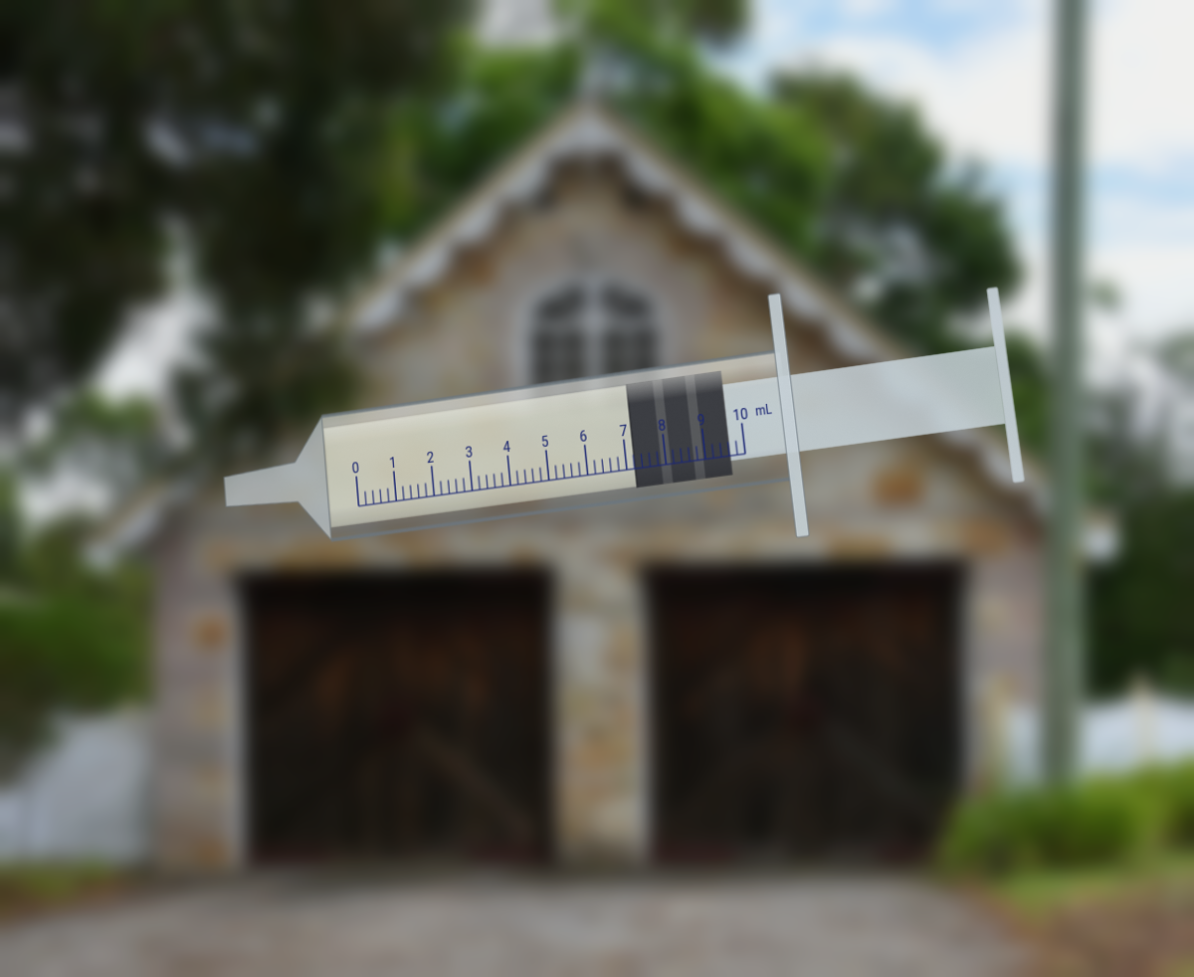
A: 7.2 mL
